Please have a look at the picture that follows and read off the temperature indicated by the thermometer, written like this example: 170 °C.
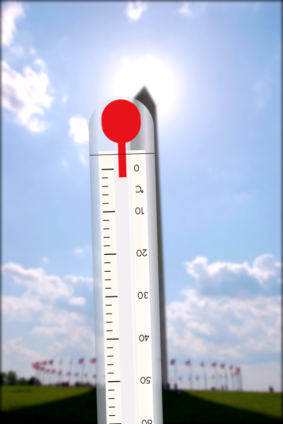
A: 2 °C
